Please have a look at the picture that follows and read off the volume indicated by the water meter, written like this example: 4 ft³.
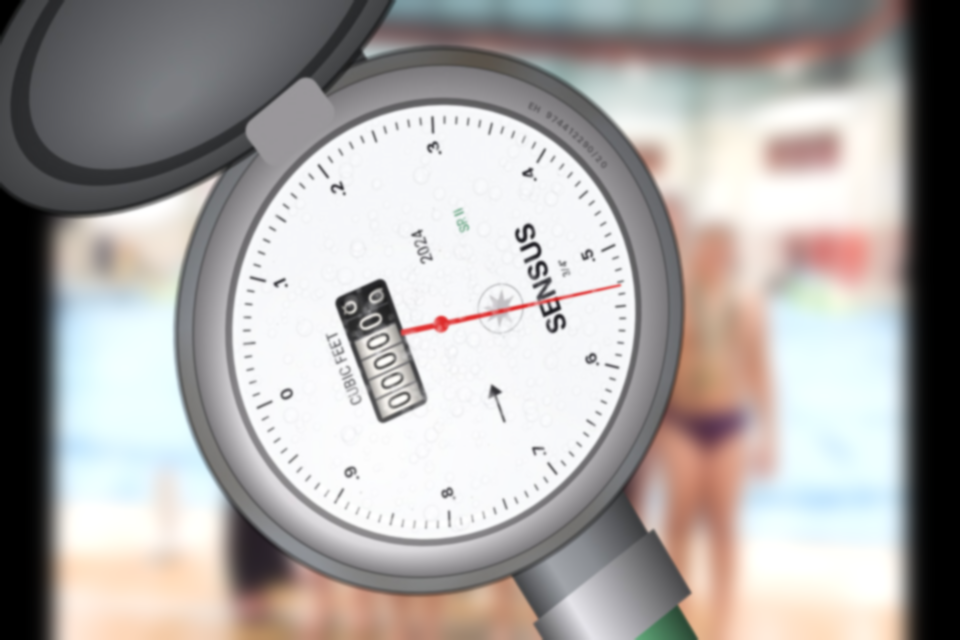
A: 8.53 ft³
